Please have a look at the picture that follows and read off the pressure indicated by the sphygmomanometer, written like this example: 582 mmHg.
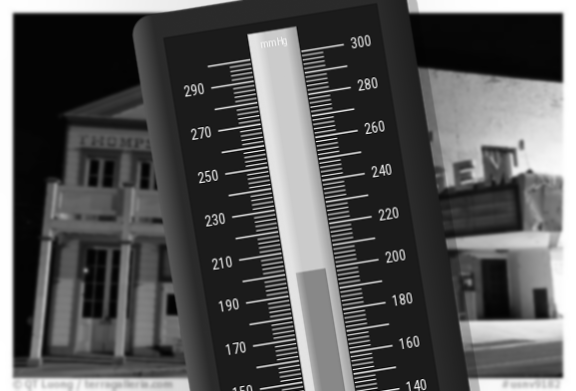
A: 200 mmHg
